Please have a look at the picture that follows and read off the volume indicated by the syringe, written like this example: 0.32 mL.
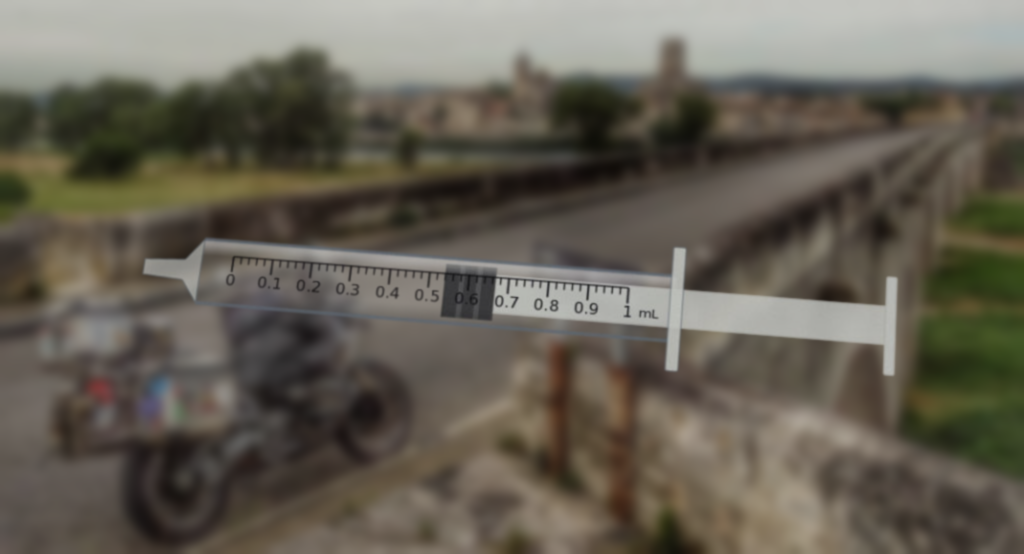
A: 0.54 mL
